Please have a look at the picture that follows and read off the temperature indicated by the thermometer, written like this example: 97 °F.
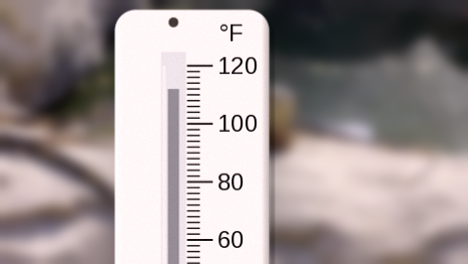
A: 112 °F
